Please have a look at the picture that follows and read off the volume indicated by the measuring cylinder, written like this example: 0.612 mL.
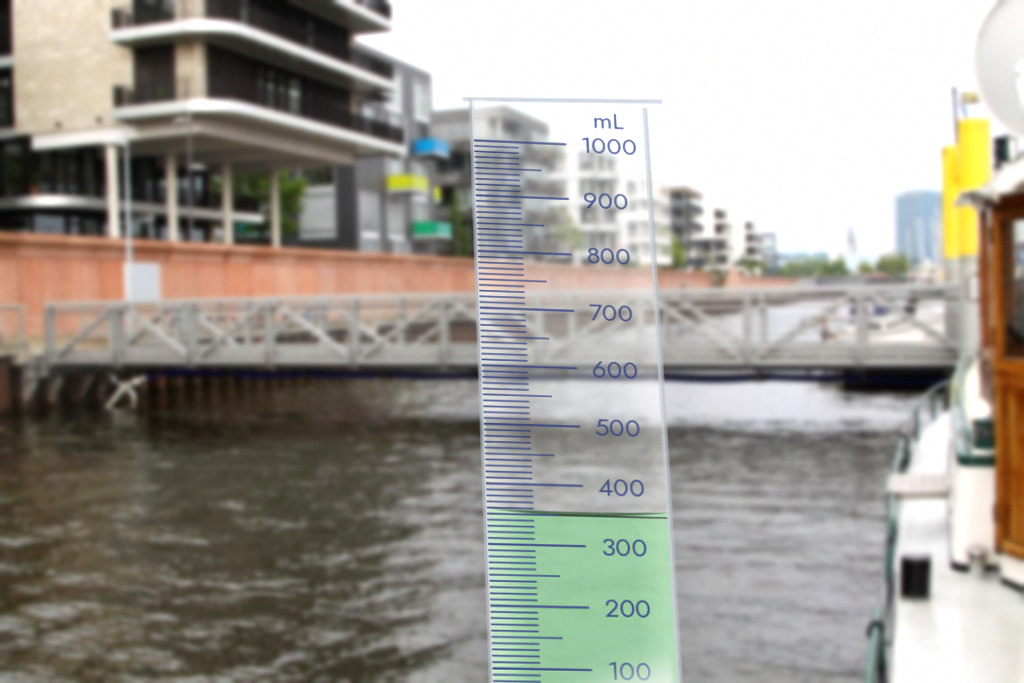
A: 350 mL
